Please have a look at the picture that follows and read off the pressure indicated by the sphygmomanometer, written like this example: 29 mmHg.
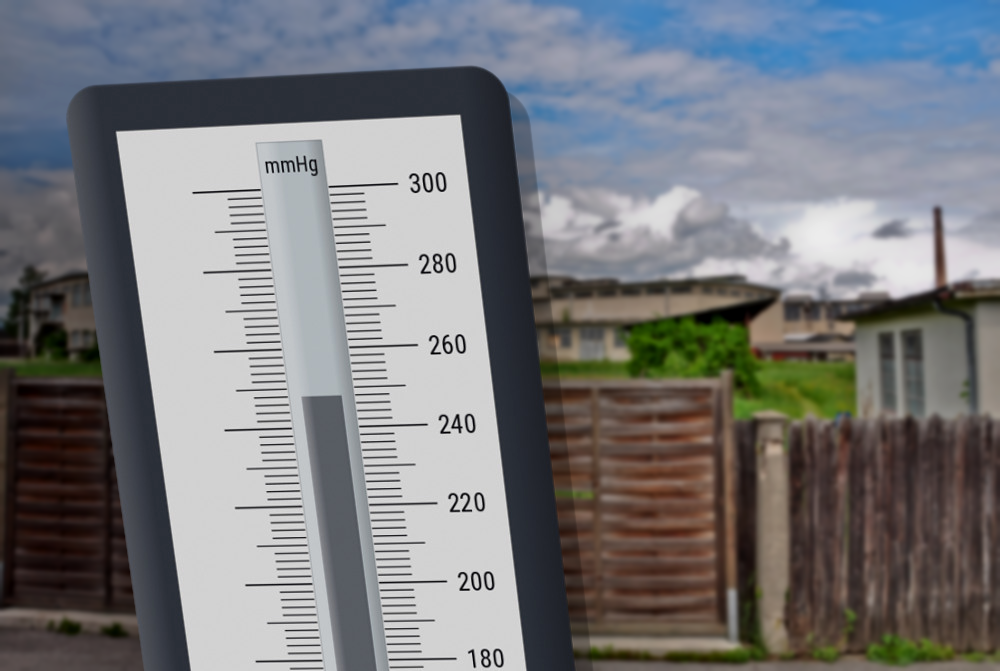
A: 248 mmHg
